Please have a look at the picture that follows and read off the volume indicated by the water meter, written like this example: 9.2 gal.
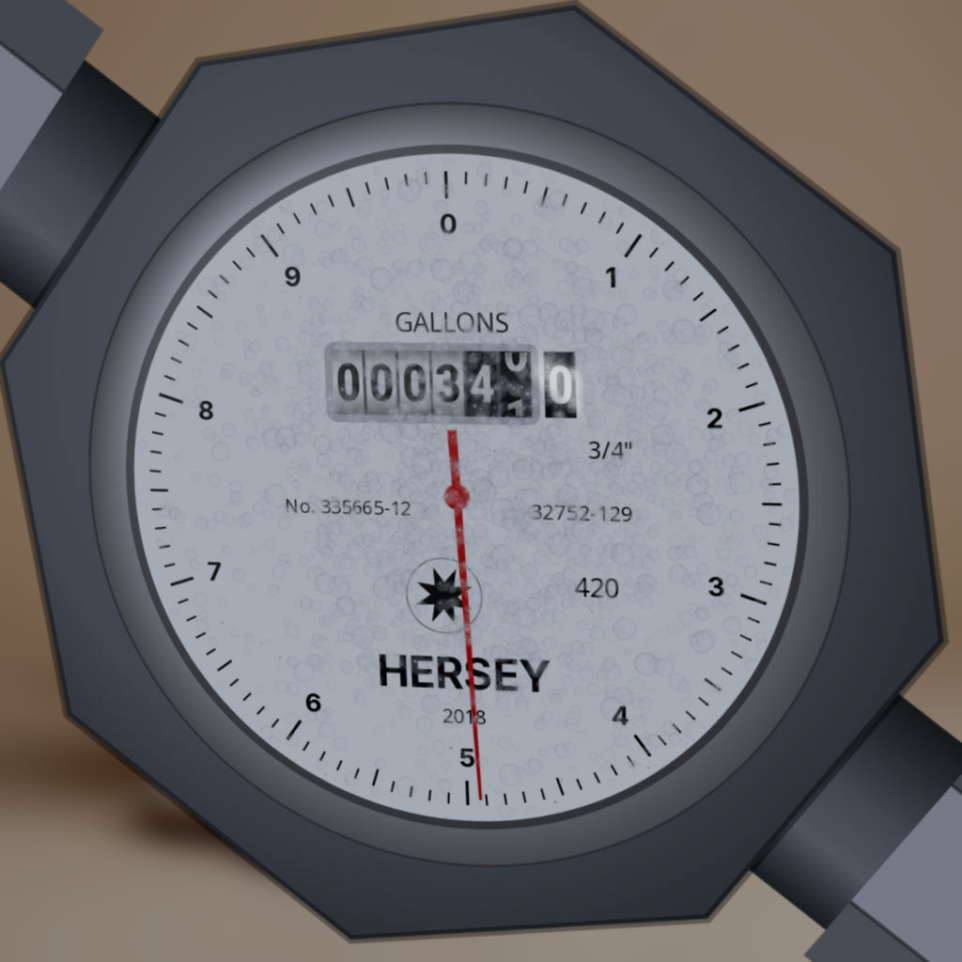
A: 3404.9 gal
